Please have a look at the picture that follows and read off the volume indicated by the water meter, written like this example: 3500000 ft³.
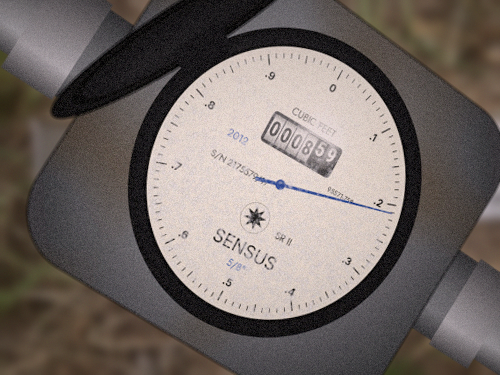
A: 859.21 ft³
